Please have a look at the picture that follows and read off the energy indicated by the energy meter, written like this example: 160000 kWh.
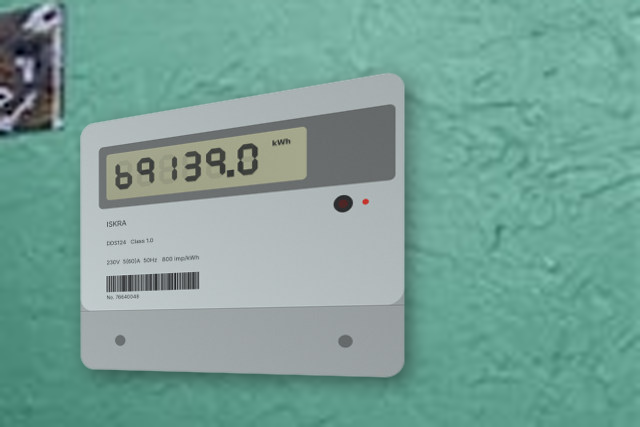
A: 69139.0 kWh
